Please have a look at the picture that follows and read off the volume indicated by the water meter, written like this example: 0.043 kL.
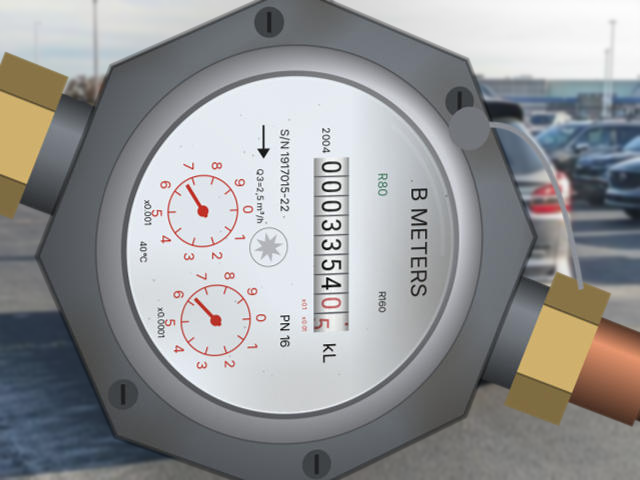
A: 3354.0466 kL
